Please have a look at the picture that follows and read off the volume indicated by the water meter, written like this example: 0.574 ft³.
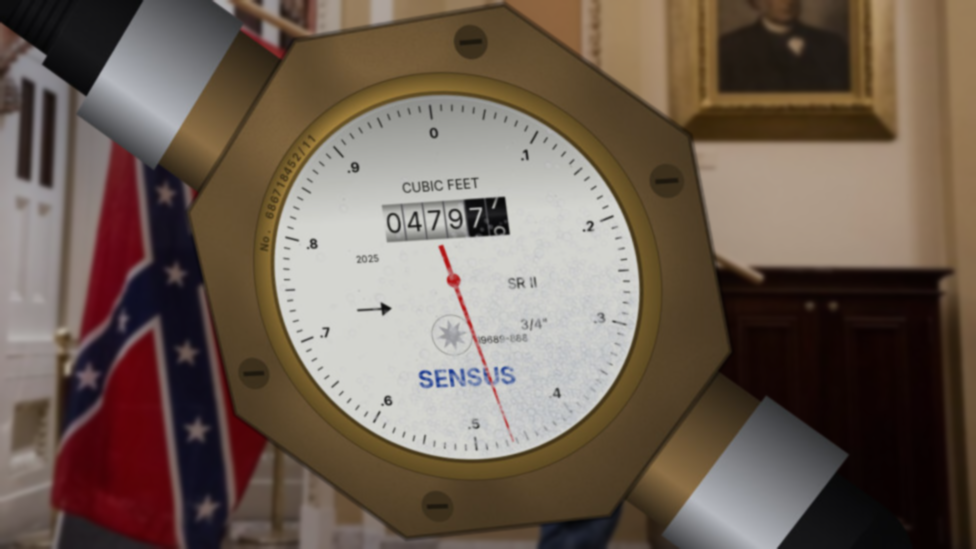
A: 47977.46 ft³
